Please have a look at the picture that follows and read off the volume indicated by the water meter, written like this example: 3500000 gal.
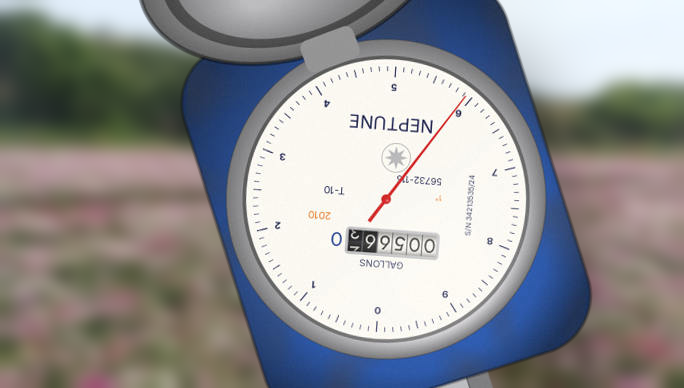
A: 56625.9 gal
